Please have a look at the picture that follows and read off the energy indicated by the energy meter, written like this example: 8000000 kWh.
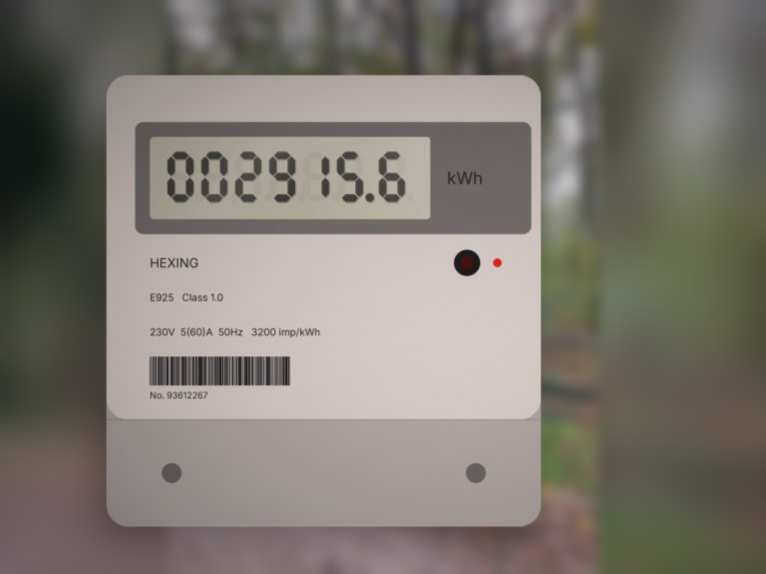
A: 2915.6 kWh
